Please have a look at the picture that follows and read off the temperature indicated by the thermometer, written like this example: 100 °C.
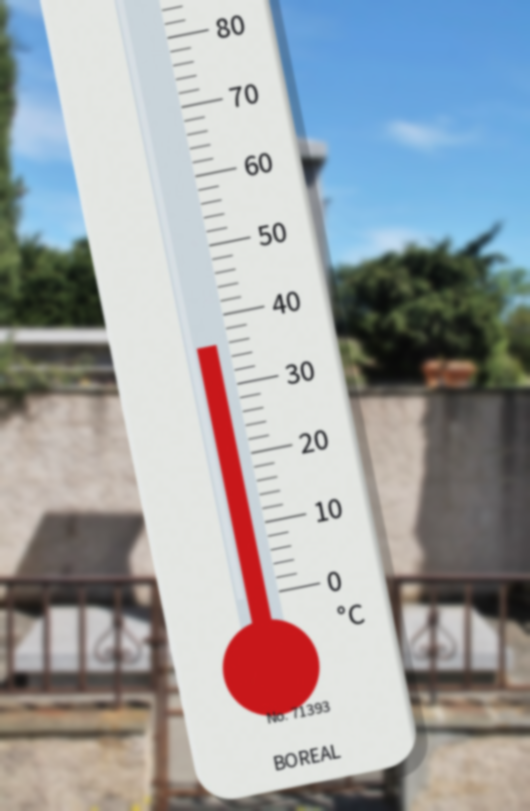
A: 36 °C
